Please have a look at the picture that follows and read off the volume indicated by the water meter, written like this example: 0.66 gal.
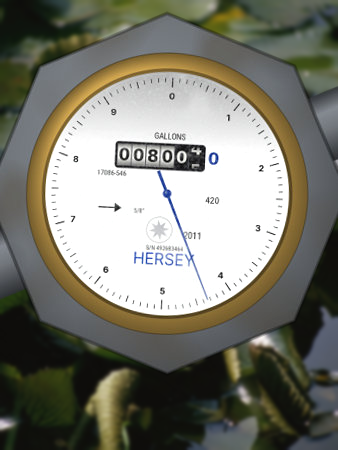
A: 80044.3 gal
